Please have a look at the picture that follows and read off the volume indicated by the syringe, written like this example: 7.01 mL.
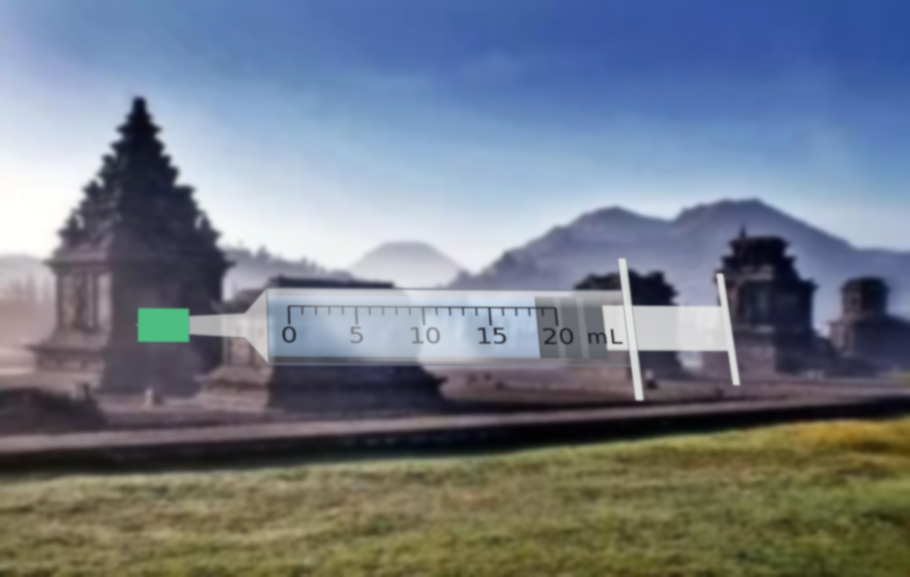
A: 18.5 mL
